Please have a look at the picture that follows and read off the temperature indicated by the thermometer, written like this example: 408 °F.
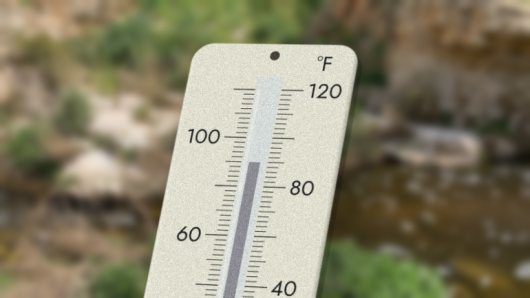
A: 90 °F
